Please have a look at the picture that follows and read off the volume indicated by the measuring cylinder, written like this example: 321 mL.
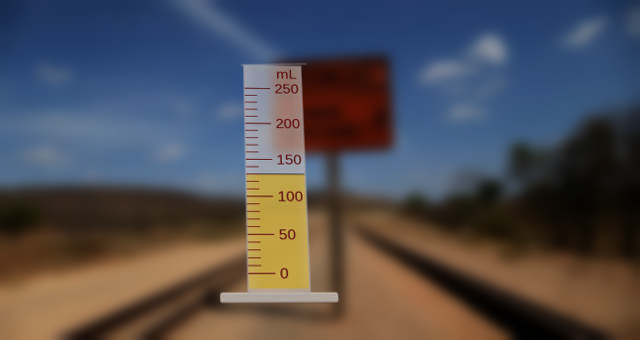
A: 130 mL
